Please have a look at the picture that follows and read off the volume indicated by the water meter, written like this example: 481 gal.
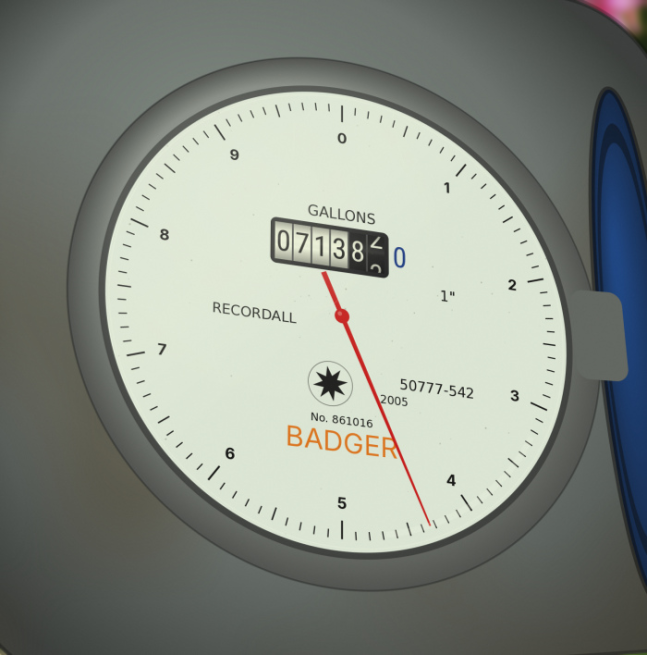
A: 713824.3 gal
